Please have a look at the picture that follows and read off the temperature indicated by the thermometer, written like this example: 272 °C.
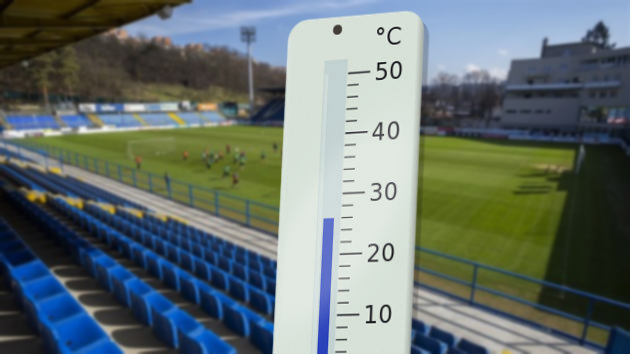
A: 26 °C
